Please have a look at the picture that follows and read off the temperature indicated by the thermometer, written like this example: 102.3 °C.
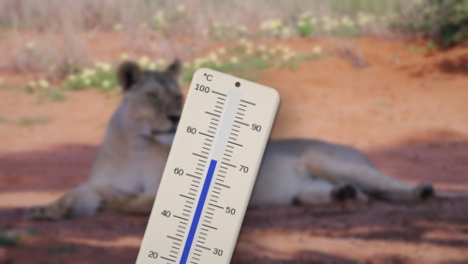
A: 70 °C
